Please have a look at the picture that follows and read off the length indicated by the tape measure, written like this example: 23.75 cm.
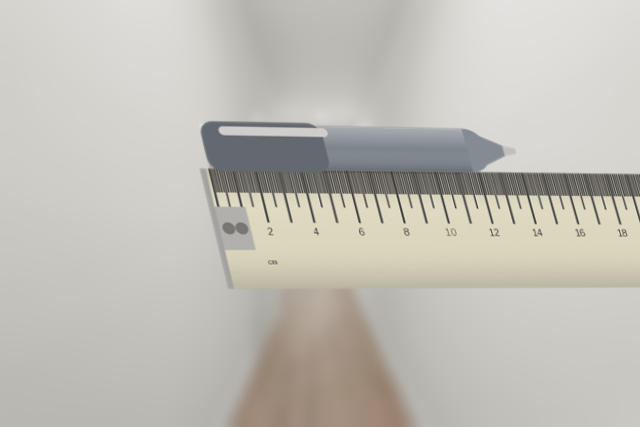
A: 14 cm
